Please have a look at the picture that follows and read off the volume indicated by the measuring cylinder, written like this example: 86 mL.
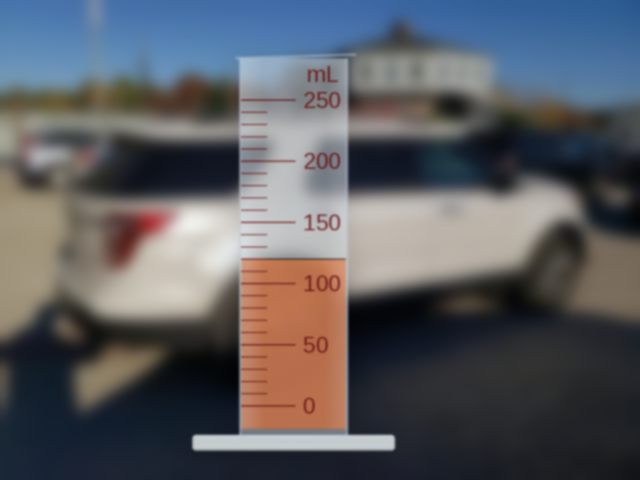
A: 120 mL
